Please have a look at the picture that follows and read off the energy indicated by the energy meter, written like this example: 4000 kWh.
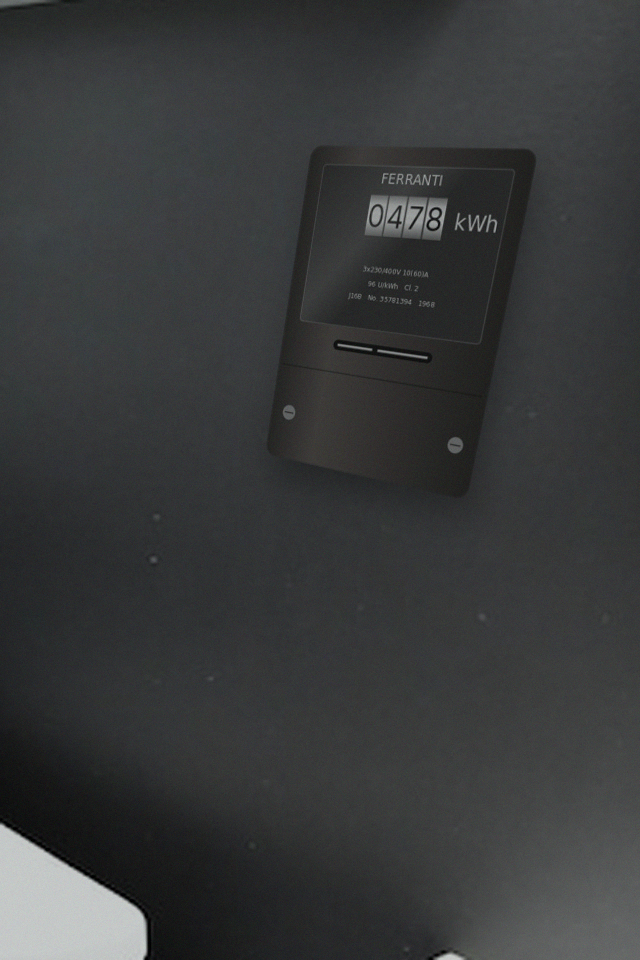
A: 478 kWh
